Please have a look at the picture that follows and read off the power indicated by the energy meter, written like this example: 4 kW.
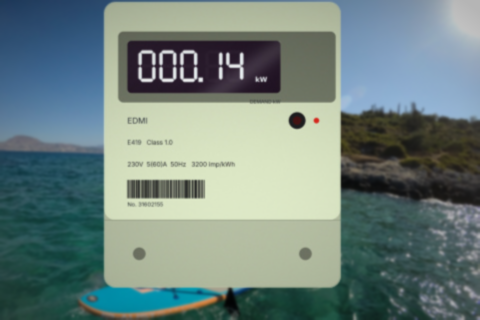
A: 0.14 kW
